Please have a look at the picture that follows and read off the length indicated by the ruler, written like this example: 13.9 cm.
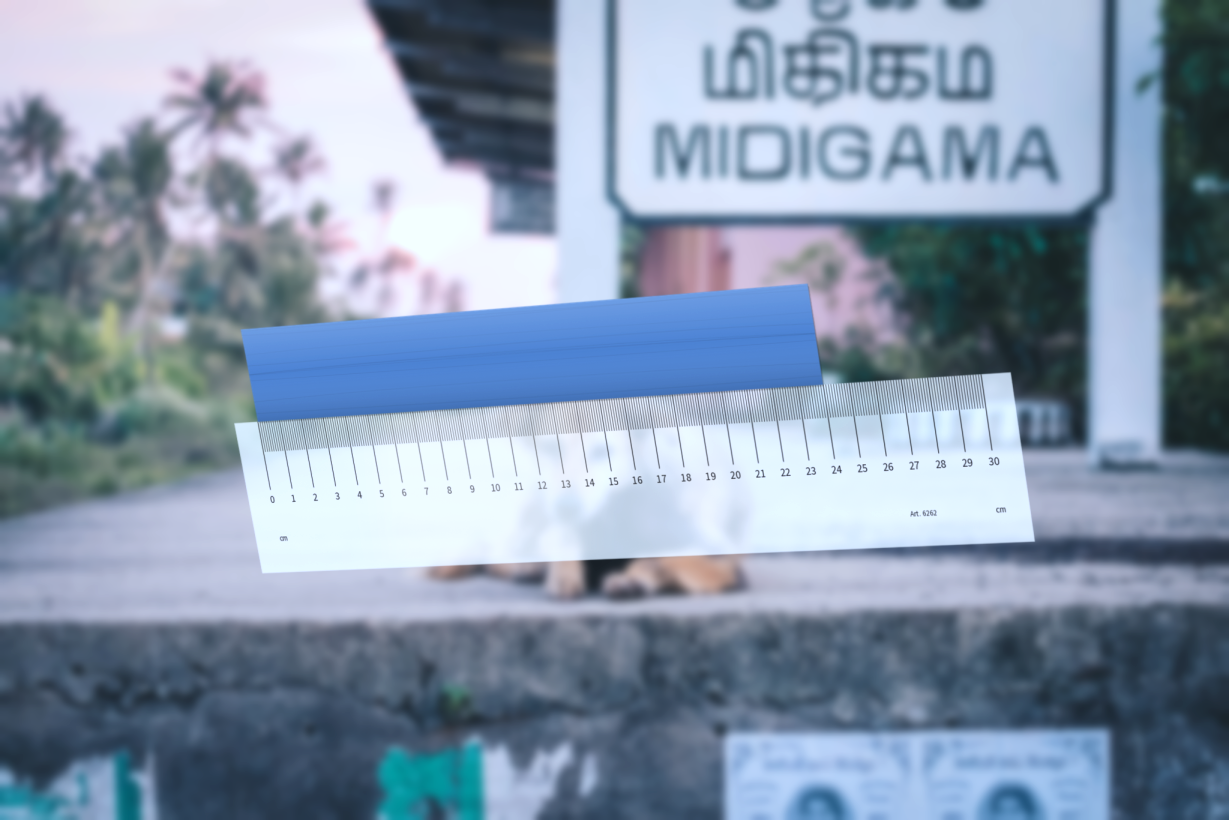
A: 24 cm
